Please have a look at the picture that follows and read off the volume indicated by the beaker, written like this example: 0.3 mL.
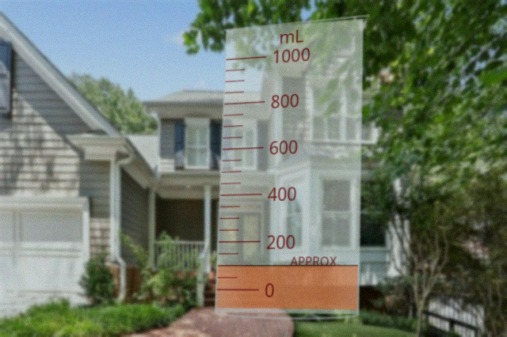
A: 100 mL
